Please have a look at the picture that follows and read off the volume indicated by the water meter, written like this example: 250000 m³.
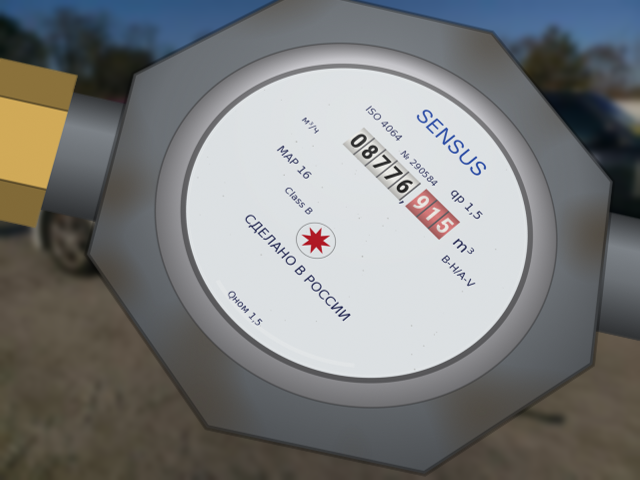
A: 8776.915 m³
